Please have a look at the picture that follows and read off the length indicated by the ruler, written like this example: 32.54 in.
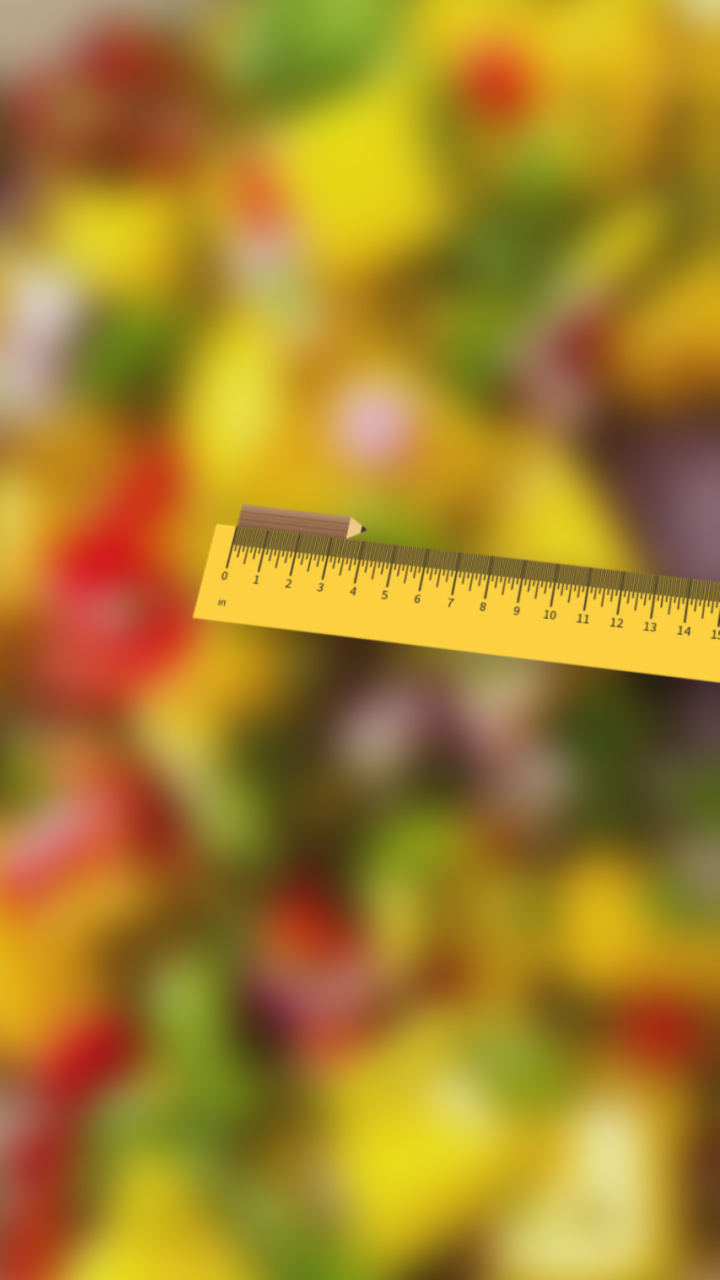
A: 4 in
